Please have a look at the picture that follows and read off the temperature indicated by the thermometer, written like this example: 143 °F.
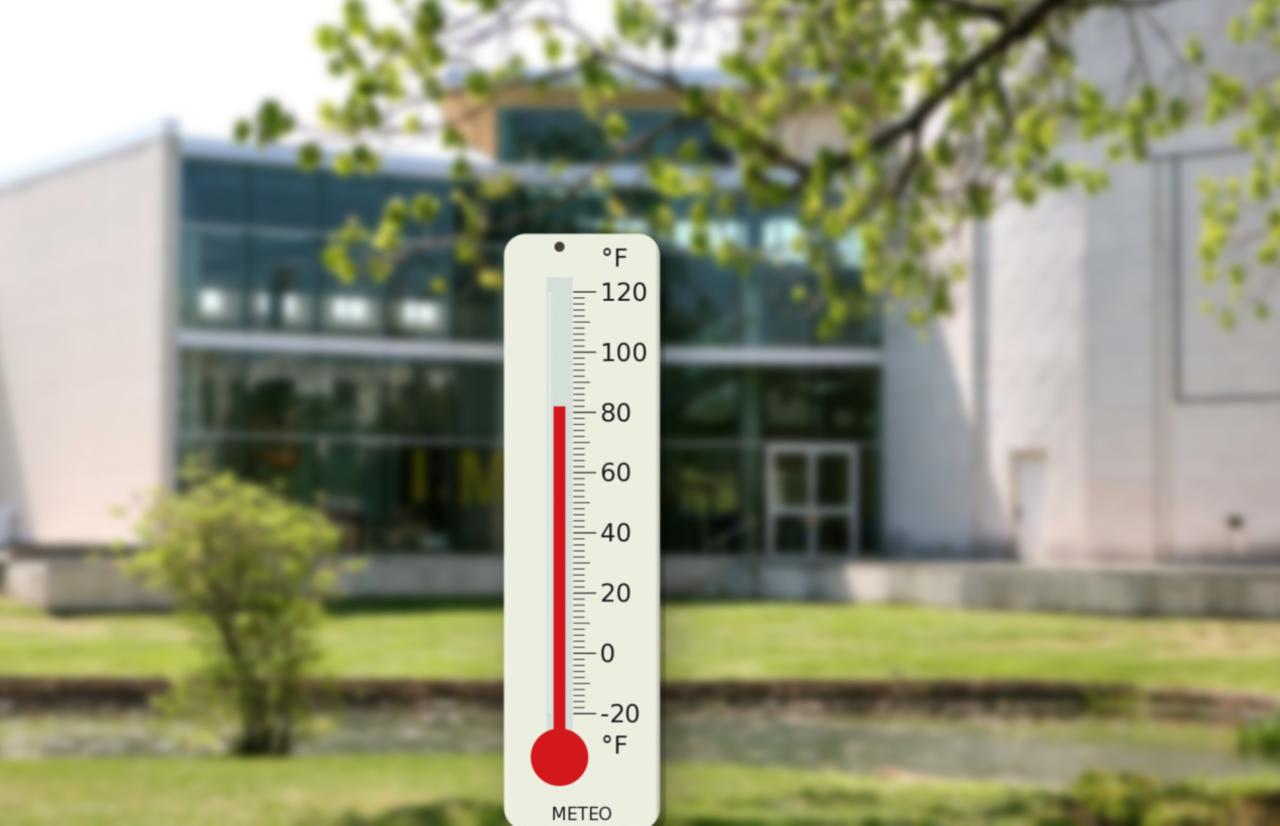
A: 82 °F
